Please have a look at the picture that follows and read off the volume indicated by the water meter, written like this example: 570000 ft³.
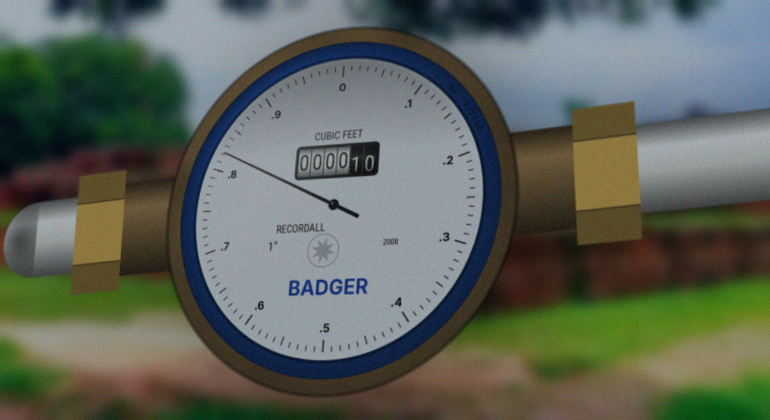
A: 9.82 ft³
